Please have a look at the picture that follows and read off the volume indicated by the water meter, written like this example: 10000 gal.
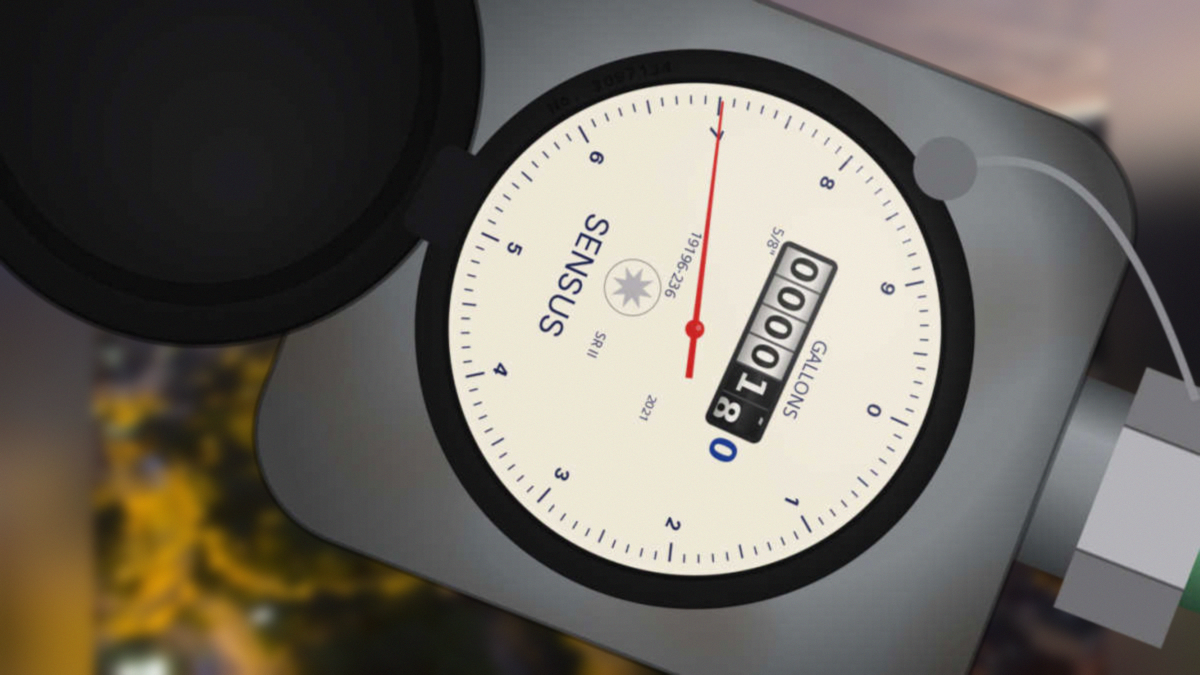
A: 177.0 gal
